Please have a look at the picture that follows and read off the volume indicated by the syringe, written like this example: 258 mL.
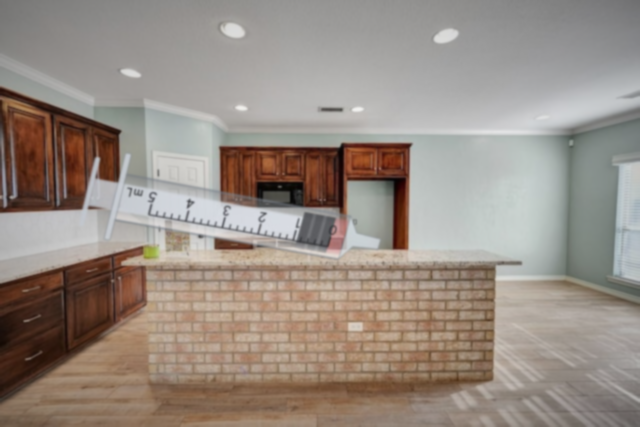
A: 0 mL
